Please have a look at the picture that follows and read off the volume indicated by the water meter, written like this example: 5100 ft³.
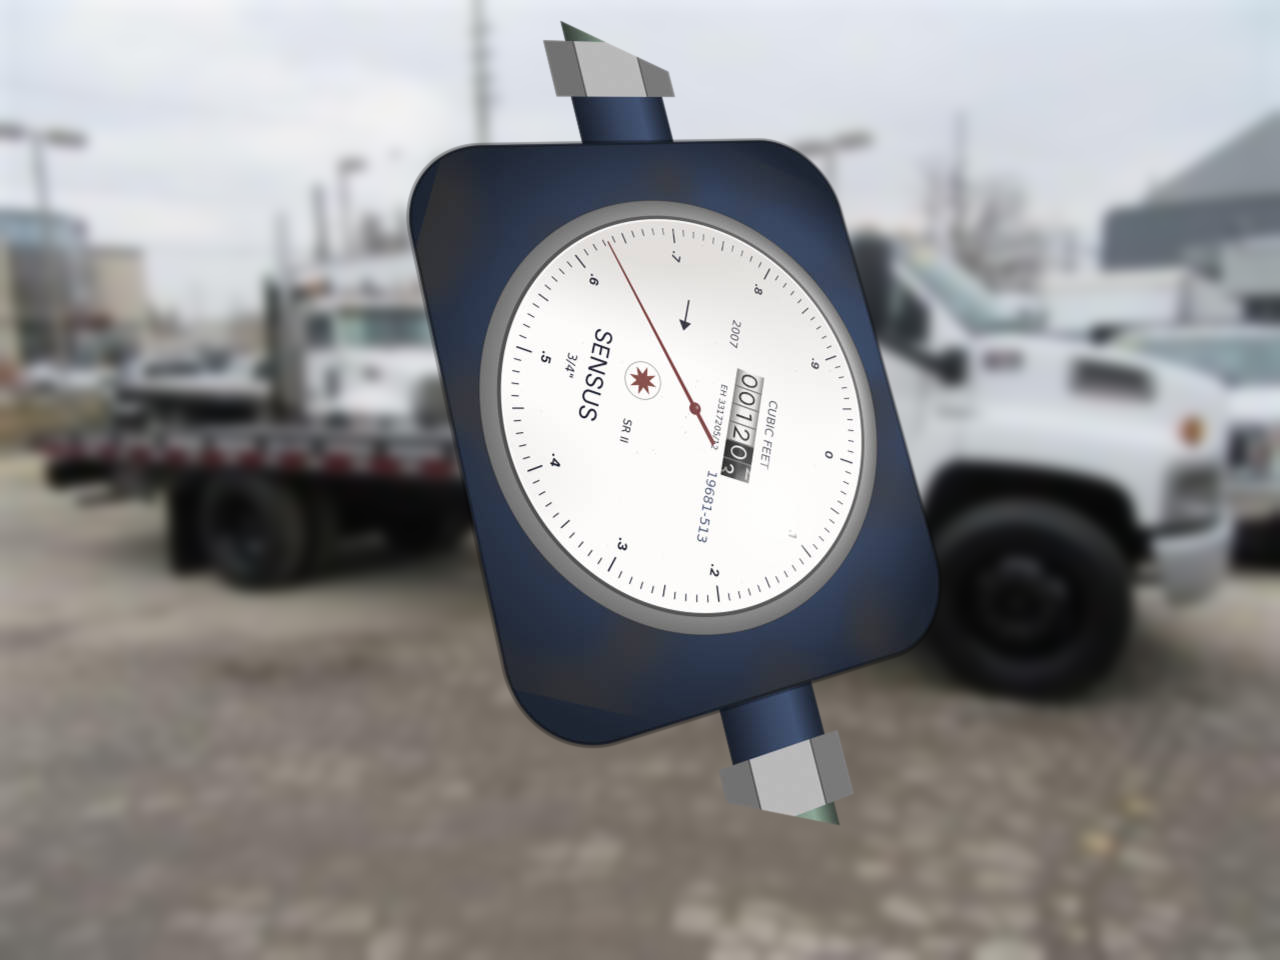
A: 1202.63 ft³
